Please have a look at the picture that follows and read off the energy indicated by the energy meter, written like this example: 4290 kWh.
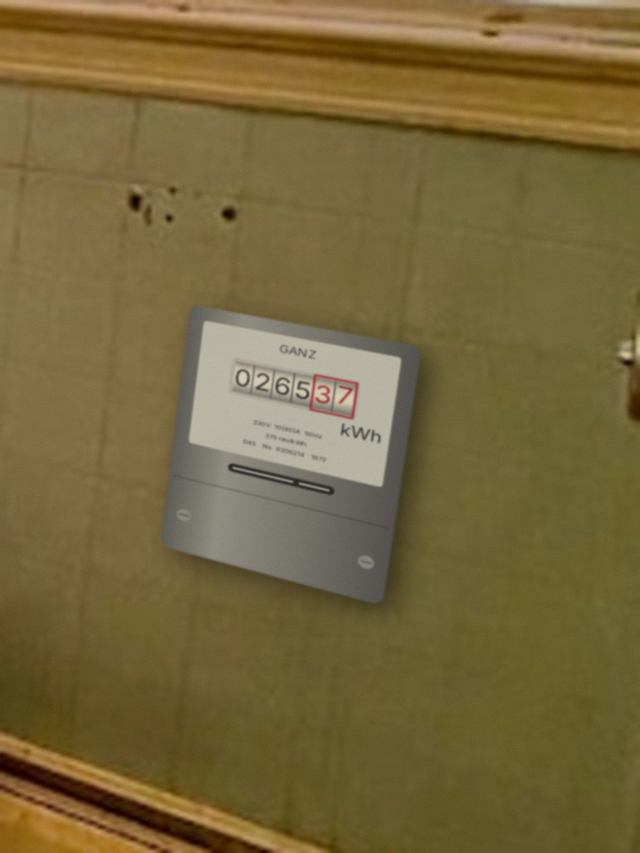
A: 265.37 kWh
